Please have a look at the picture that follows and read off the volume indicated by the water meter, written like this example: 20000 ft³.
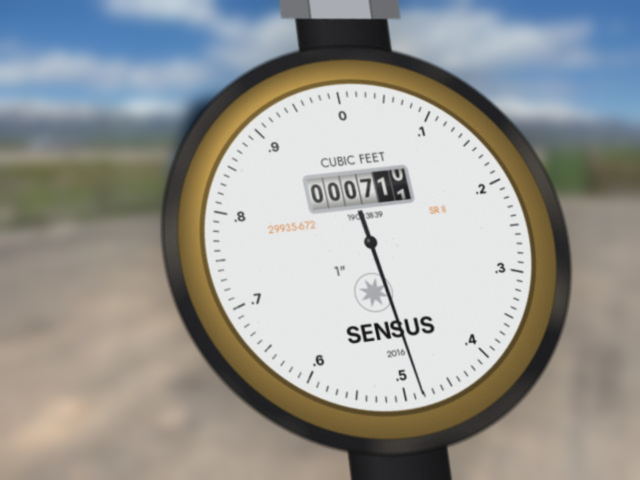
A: 710.48 ft³
